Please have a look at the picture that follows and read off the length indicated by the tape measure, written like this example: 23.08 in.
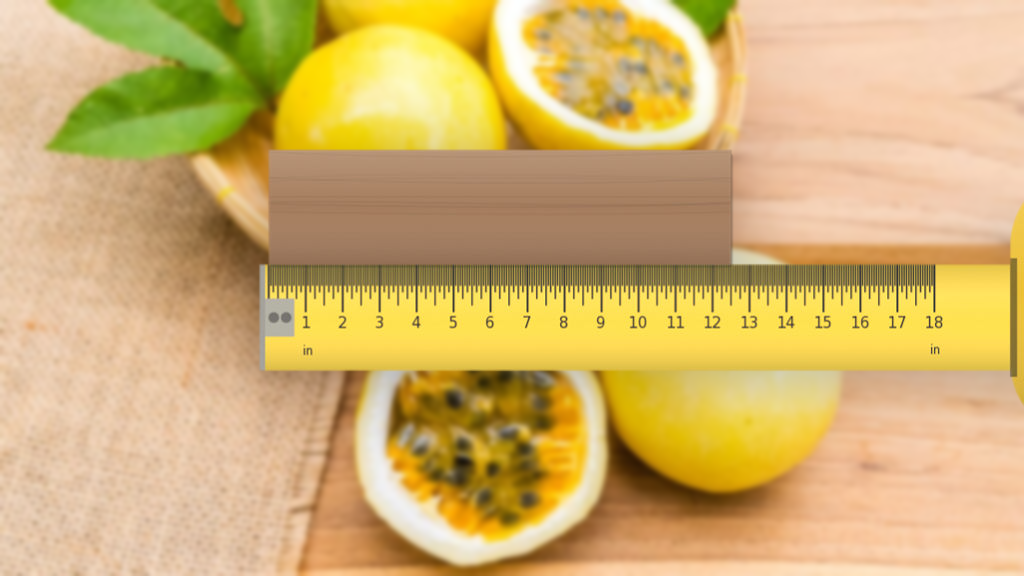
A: 12.5 in
